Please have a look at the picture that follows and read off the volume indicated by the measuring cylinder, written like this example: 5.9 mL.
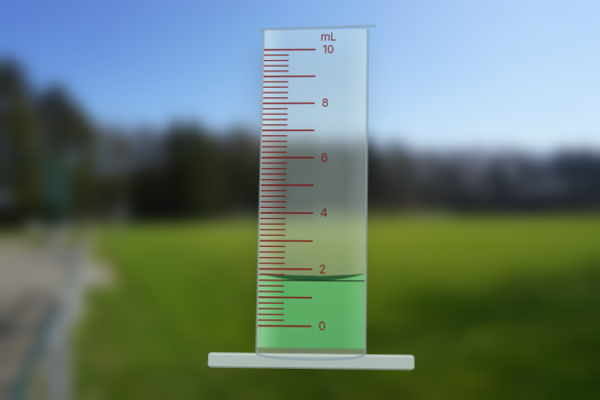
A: 1.6 mL
